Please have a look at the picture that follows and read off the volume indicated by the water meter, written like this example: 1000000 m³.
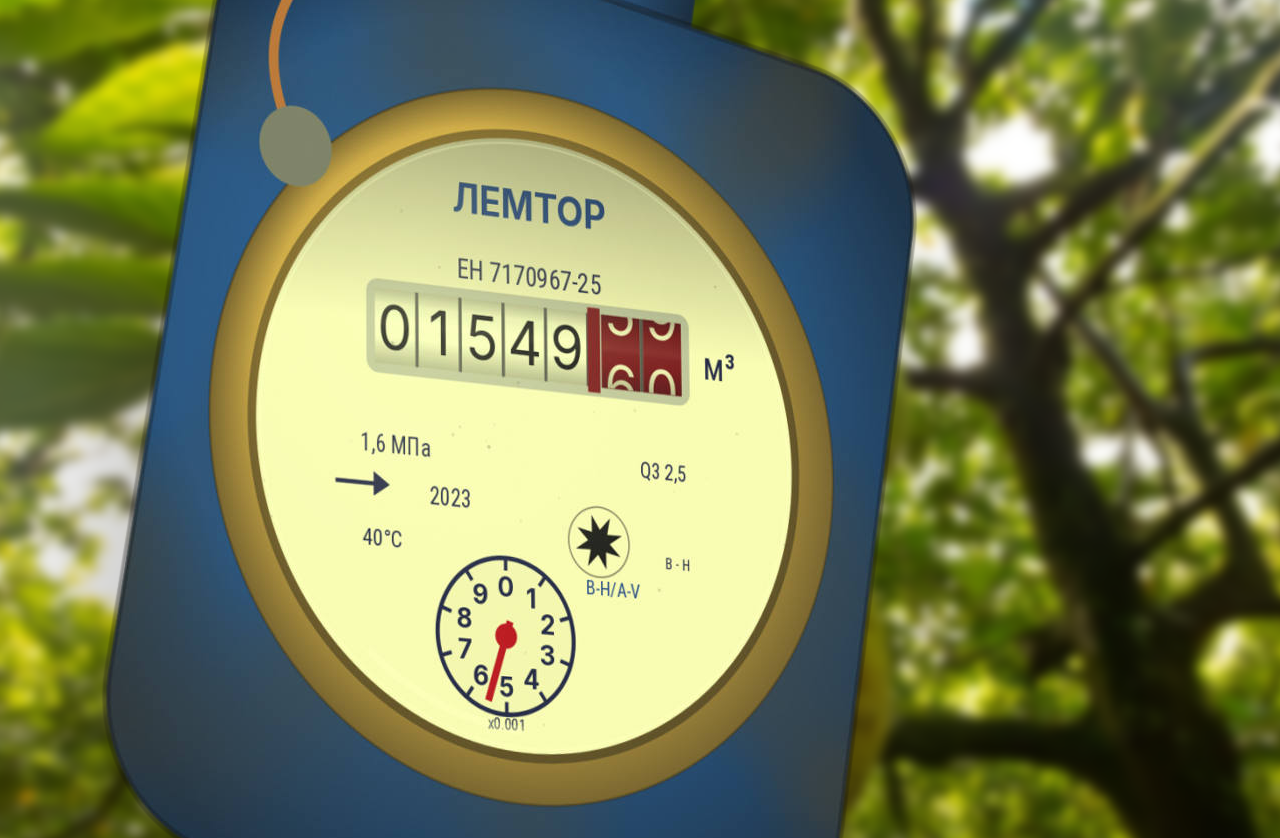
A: 1549.595 m³
